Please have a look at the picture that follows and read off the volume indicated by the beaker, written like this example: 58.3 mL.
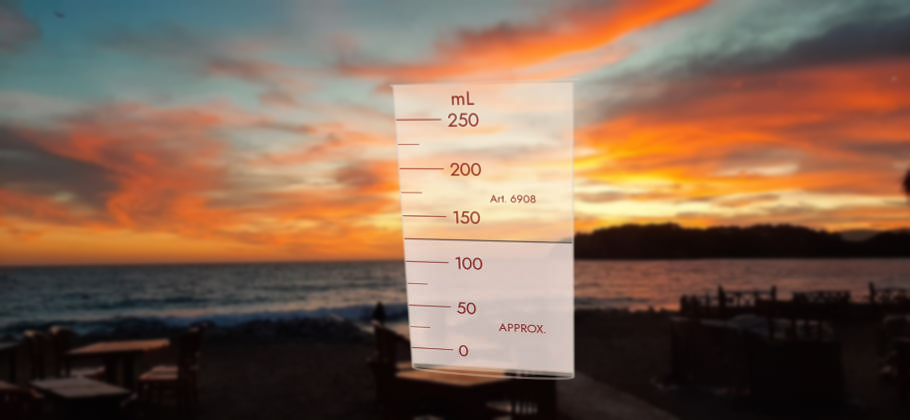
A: 125 mL
